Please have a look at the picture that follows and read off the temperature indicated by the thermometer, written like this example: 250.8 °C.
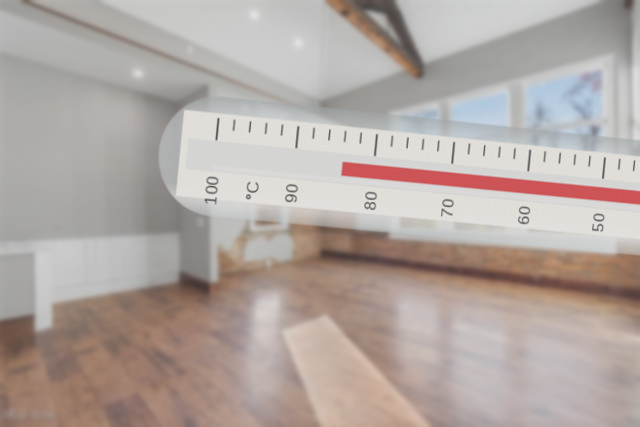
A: 84 °C
